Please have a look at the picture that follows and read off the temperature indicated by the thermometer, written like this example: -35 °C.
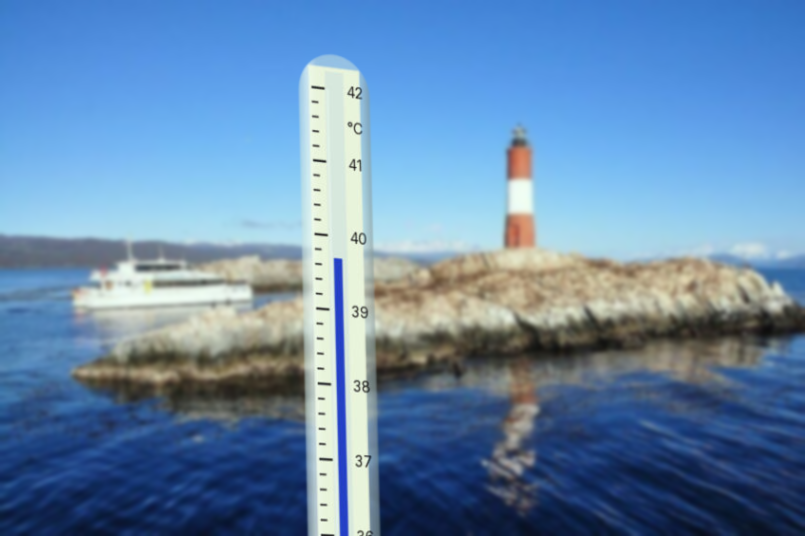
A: 39.7 °C
